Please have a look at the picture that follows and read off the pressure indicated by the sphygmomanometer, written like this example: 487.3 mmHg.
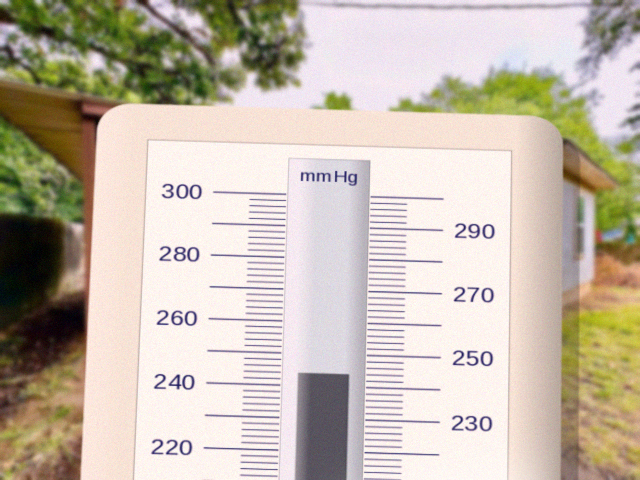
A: 244 mmHg
